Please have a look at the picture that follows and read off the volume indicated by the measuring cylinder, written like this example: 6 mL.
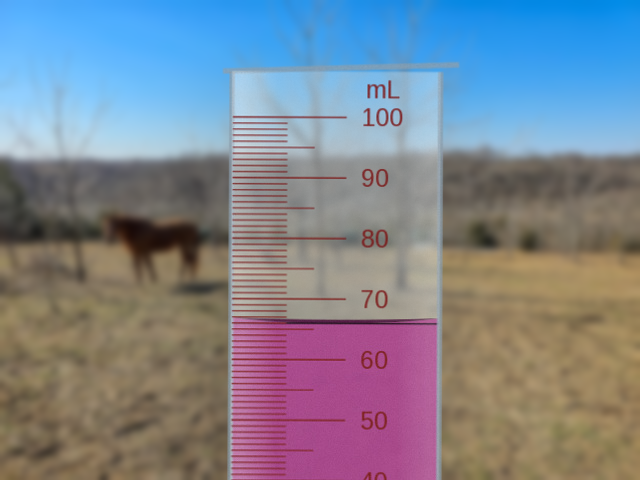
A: 66 mL
